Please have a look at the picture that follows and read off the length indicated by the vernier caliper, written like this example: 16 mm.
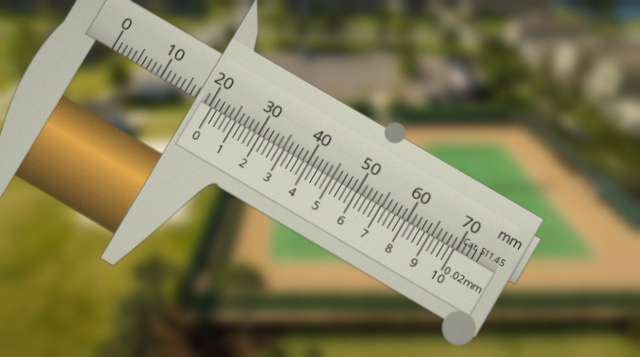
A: 20.5 mm
